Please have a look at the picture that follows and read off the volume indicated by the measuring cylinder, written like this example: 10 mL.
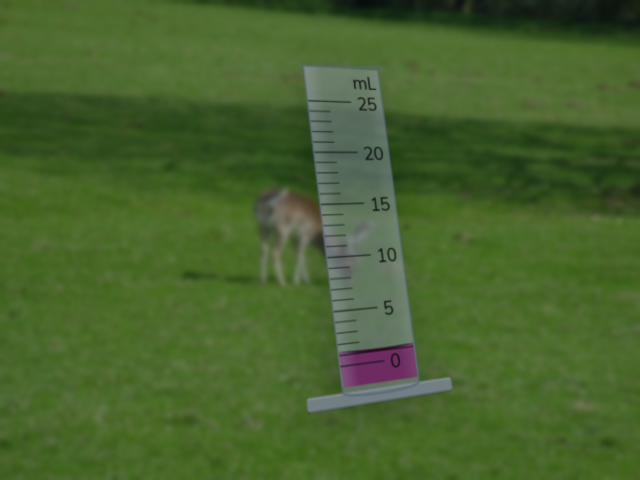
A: 1 mL
